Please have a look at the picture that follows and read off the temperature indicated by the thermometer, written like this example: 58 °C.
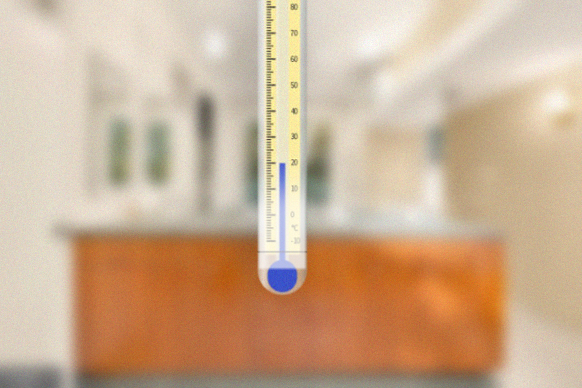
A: 20 °C
